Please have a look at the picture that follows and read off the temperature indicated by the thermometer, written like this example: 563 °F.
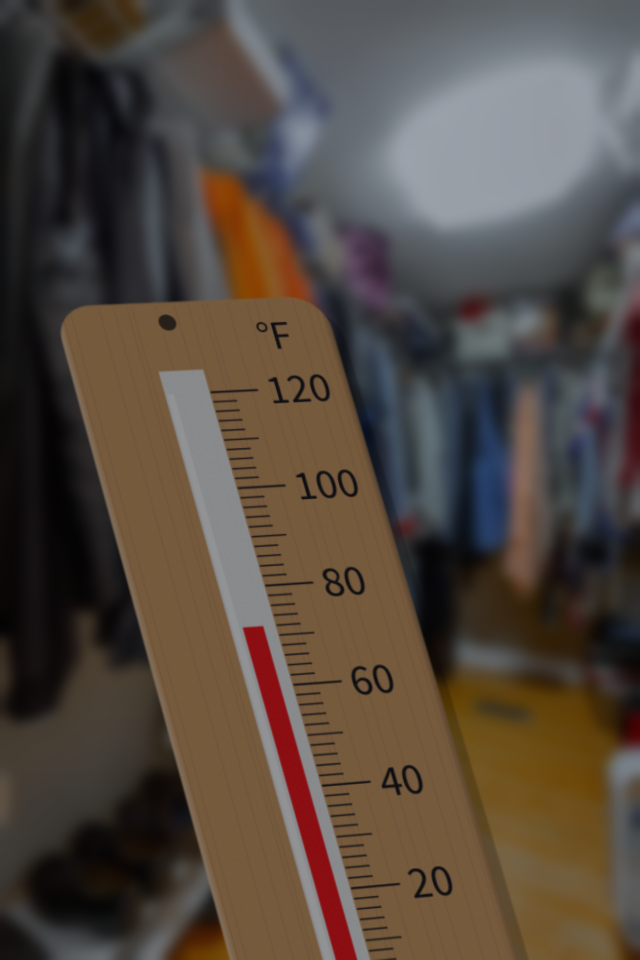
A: 72 °F
